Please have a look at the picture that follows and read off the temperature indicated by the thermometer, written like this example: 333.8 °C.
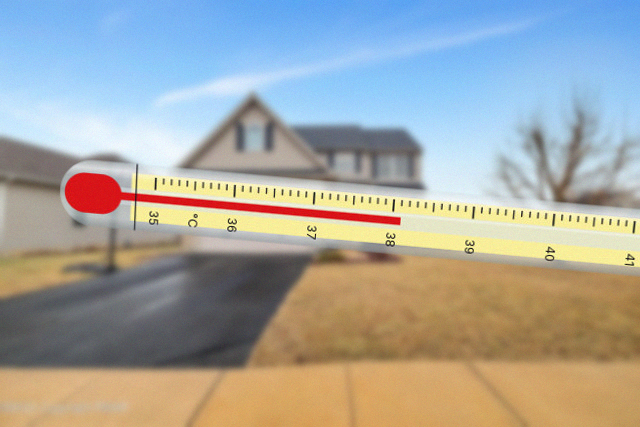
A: 38.1 °C
